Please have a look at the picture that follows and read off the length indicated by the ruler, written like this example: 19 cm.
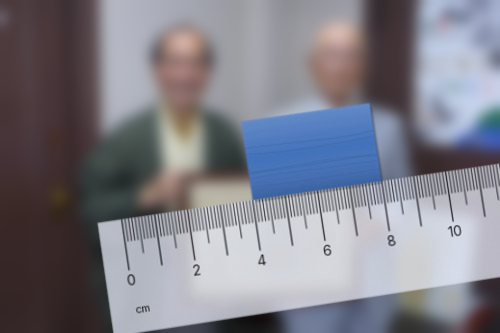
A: 4 cm
